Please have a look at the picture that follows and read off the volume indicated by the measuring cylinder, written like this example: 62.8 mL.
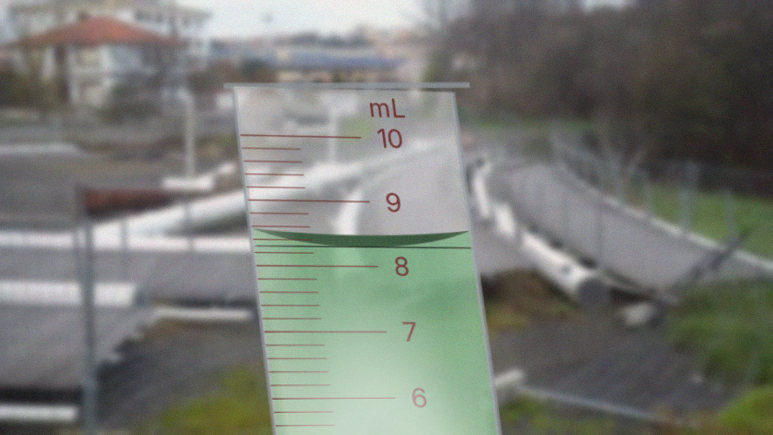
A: 8.3 mL
